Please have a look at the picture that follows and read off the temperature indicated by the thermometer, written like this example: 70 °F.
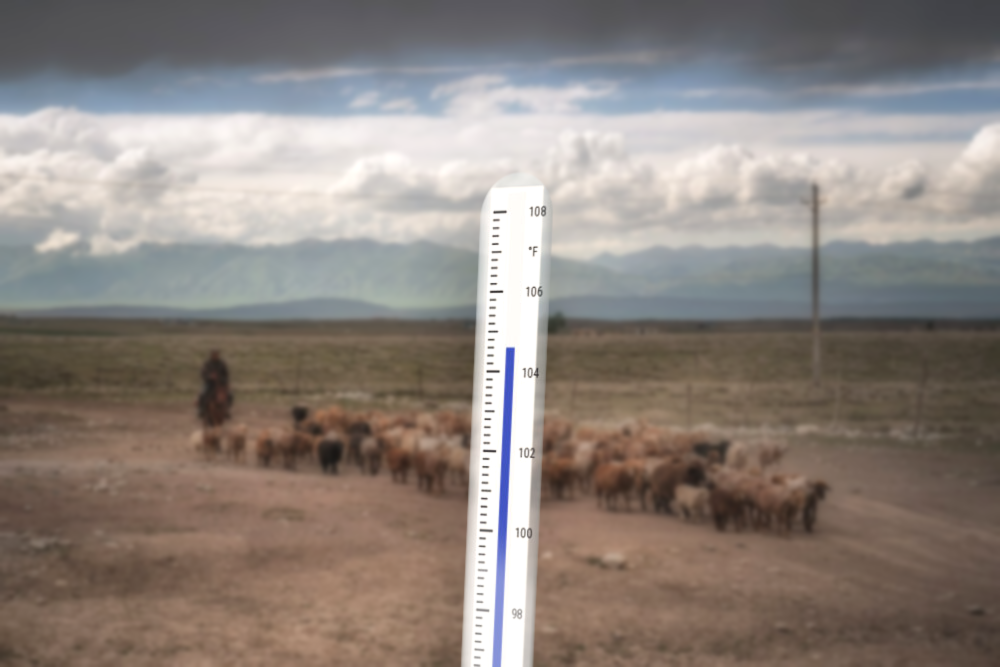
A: 104.6 °F
